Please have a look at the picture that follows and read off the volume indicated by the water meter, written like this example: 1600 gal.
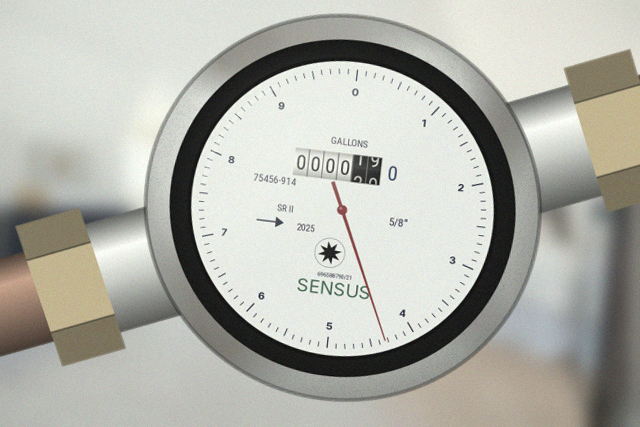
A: 194.3 gal
